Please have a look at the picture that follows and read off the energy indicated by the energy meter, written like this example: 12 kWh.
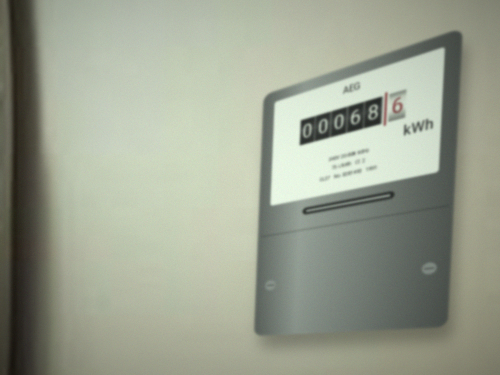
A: 68.6 kWh
